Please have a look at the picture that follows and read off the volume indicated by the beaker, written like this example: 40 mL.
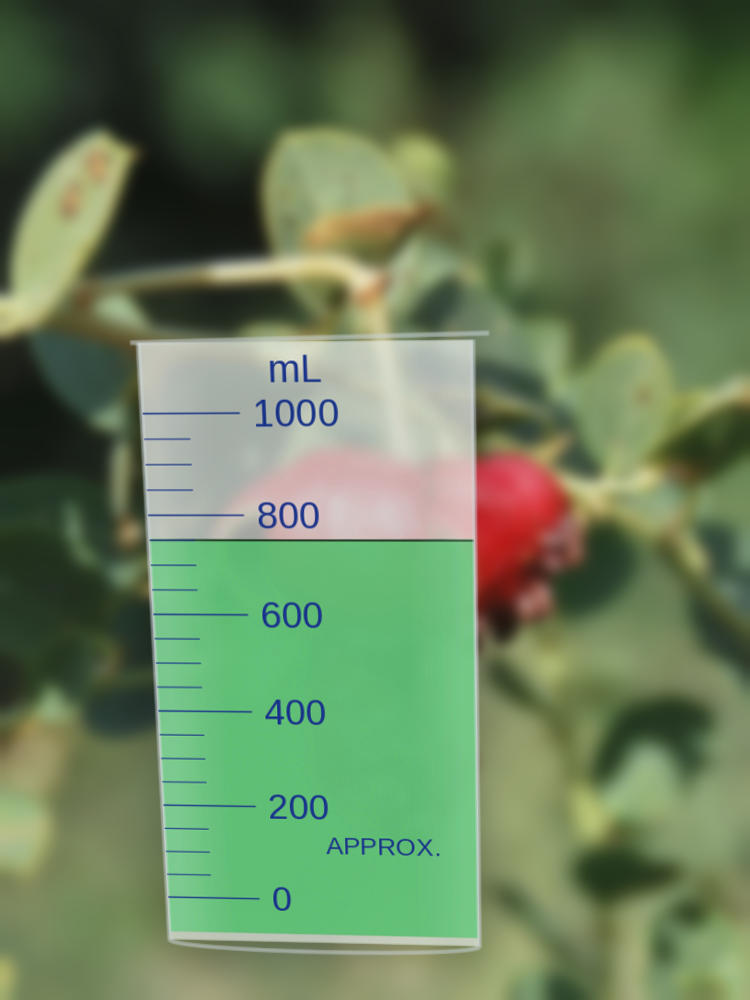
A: 750 mL
